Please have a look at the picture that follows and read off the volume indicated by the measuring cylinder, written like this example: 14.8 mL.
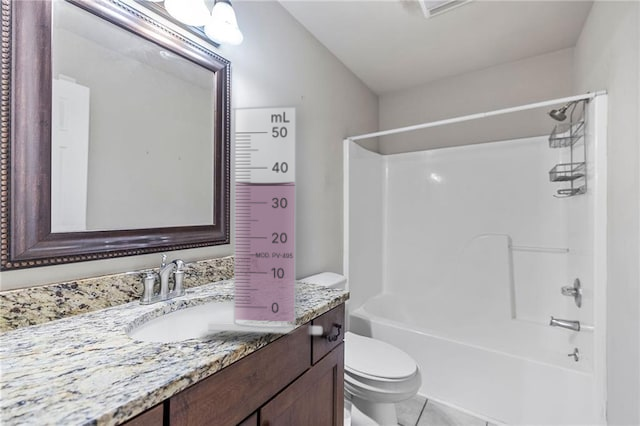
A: 35 mL
